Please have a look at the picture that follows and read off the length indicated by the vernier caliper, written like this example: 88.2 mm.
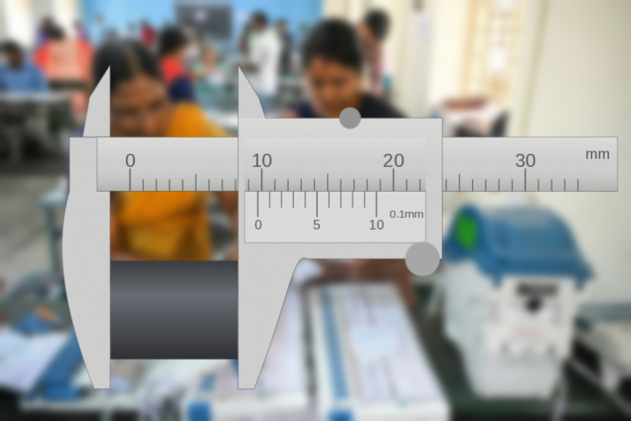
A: 9.7 mm
